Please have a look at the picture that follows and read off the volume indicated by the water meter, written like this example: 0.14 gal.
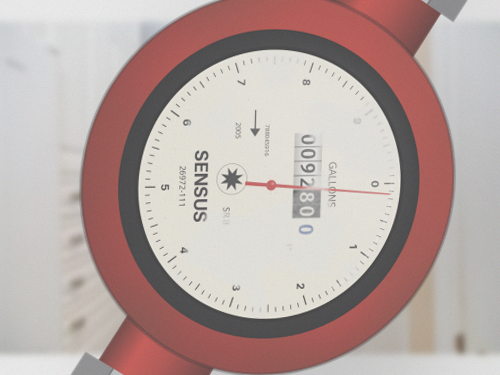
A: 92800.1 gal
